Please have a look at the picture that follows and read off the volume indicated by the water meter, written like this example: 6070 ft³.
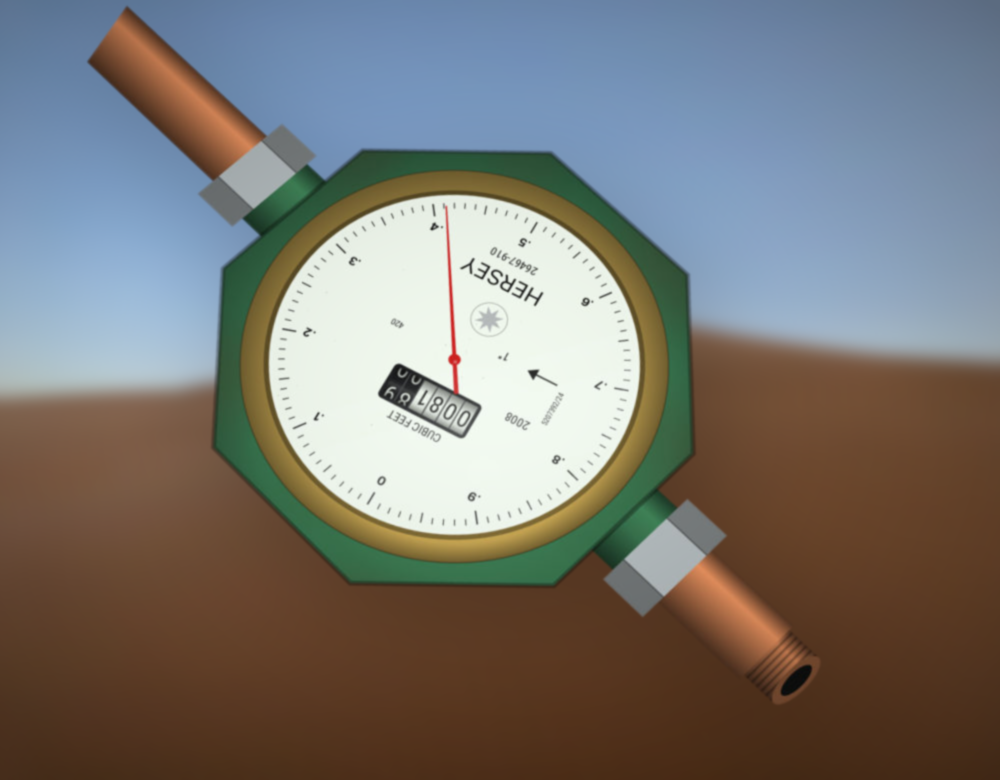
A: 8189.41 ft³
